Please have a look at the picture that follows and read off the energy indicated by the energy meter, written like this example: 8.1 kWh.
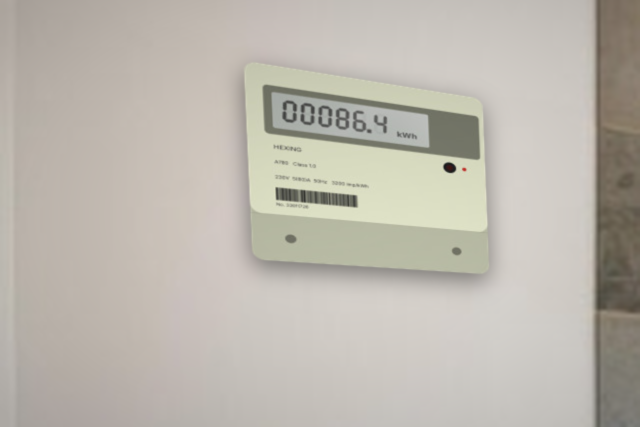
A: 86.4 kWh
